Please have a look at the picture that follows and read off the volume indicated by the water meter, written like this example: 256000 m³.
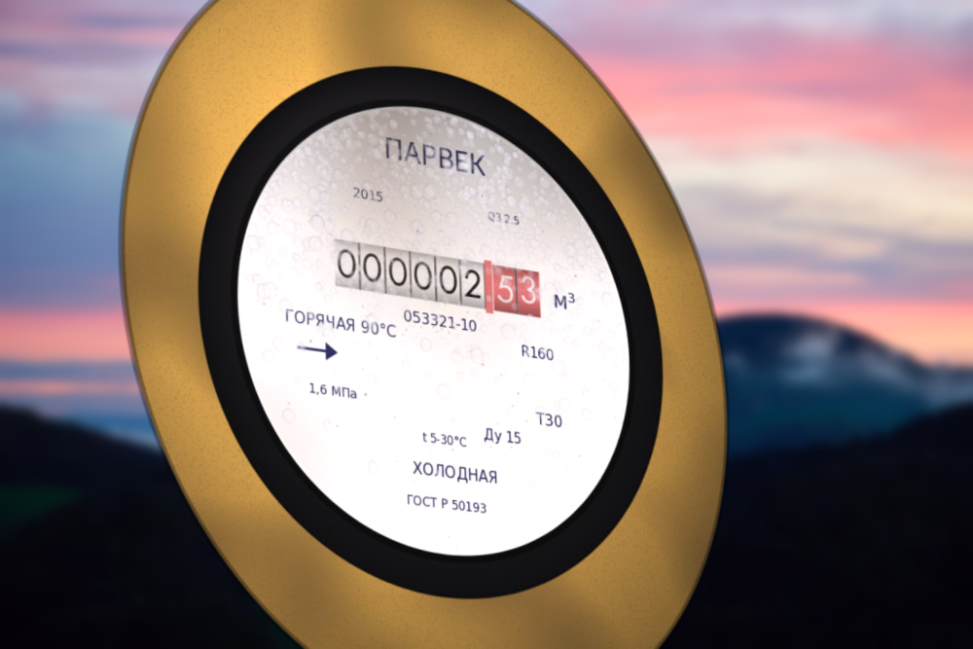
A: 2.53 m³
